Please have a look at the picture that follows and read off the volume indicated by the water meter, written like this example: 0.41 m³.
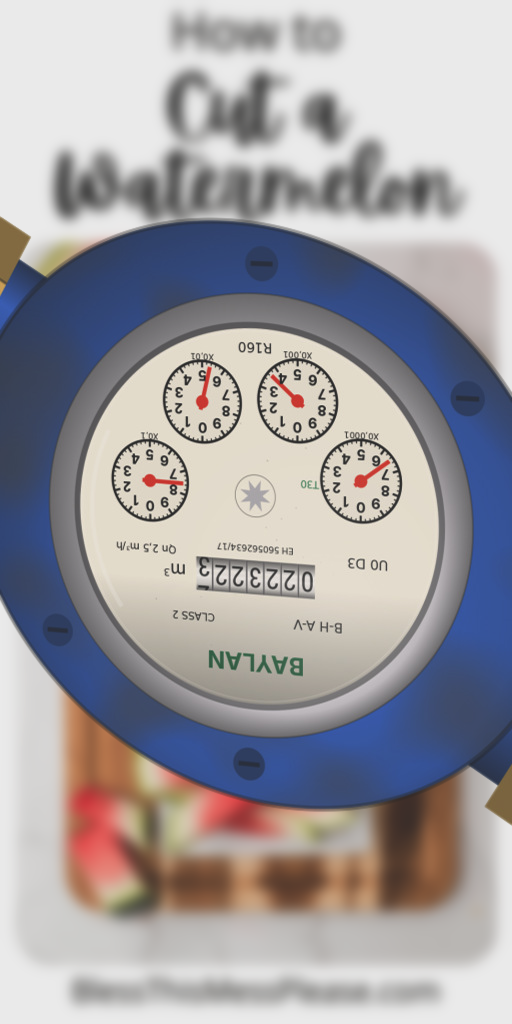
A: 223222.7536 m³
